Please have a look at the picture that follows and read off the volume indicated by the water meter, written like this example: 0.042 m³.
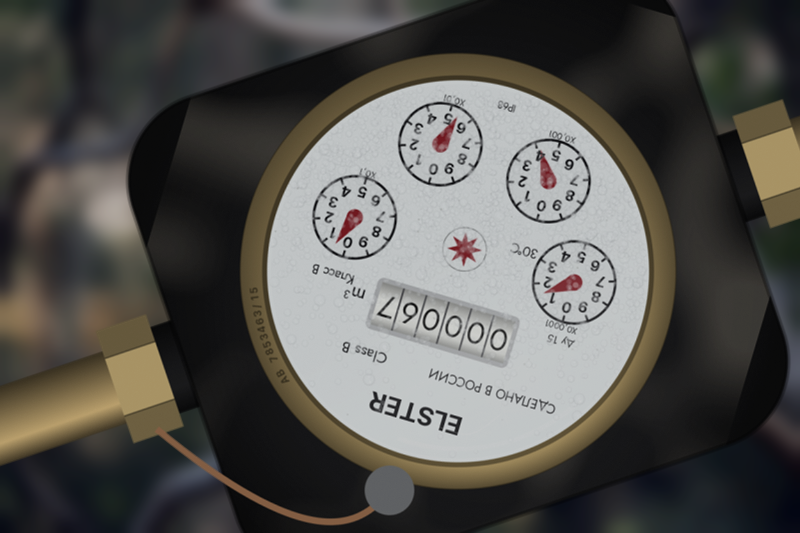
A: 67.0541 m³
